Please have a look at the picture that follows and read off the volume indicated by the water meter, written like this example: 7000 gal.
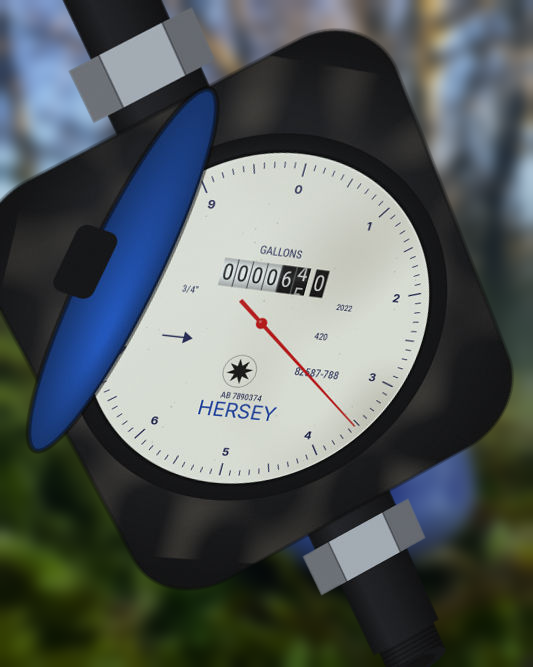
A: 643.5 gal
